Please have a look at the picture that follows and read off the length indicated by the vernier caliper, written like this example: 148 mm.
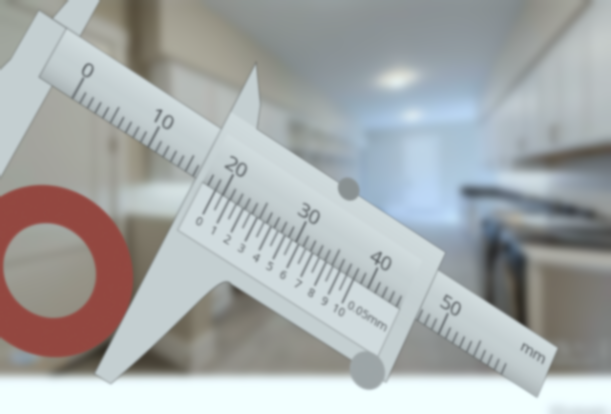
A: 19.0 mm
